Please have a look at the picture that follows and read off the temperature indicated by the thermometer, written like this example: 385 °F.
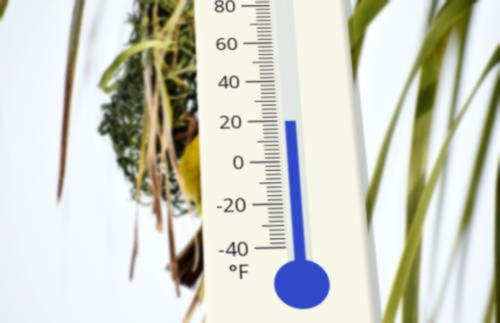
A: 20 °F
